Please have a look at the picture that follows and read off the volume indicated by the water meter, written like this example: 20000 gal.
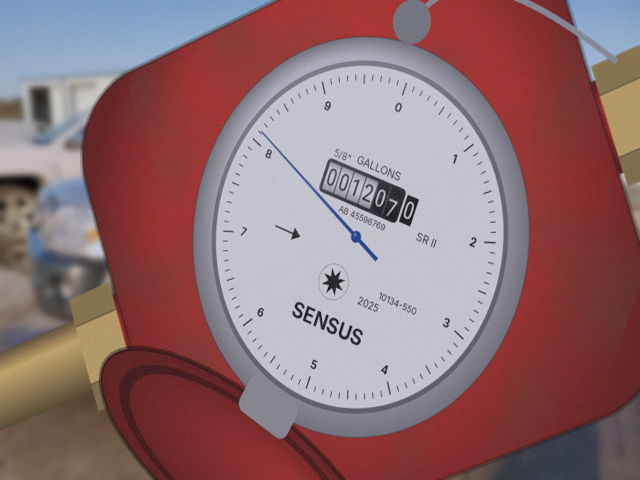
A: 12068.1 gal
